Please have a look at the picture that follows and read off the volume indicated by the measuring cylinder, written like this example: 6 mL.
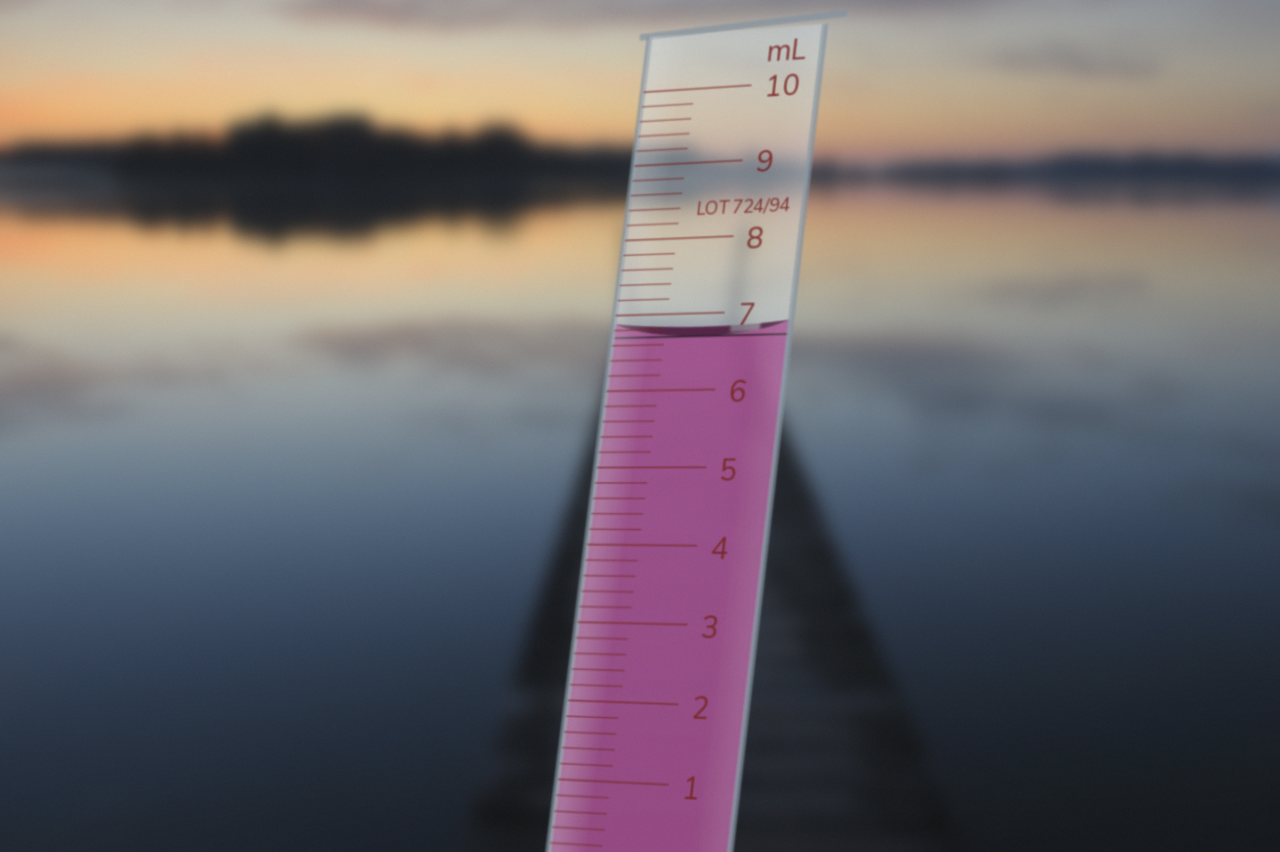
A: 6.7 mL
